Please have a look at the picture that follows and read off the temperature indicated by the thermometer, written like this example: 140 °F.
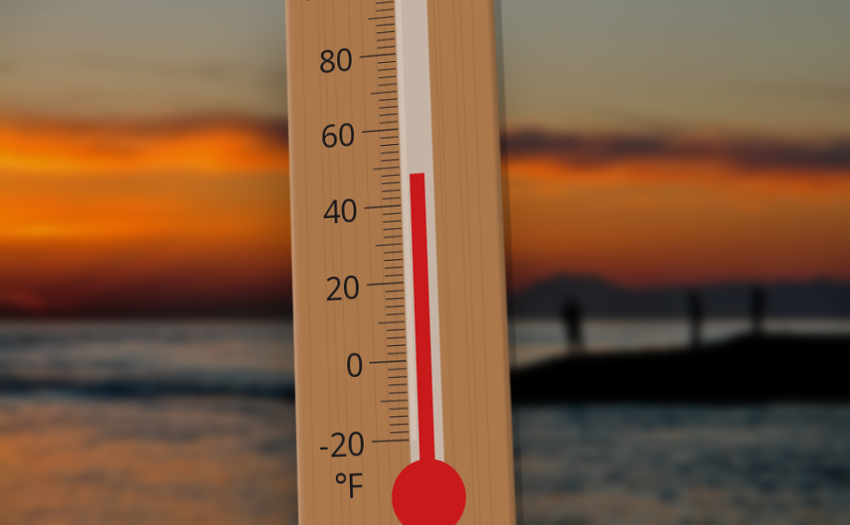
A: 48 °F
